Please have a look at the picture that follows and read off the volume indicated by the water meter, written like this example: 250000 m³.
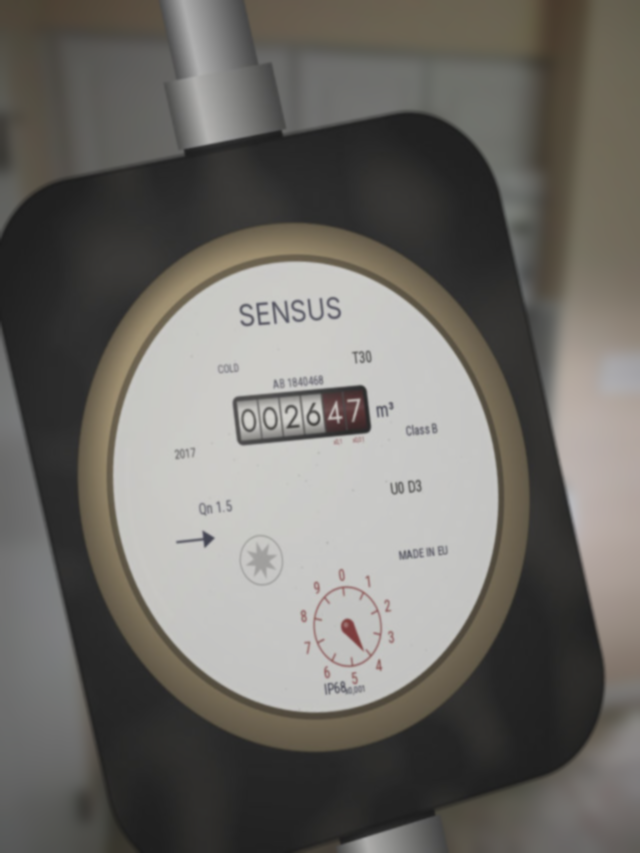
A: 26.474 m³
